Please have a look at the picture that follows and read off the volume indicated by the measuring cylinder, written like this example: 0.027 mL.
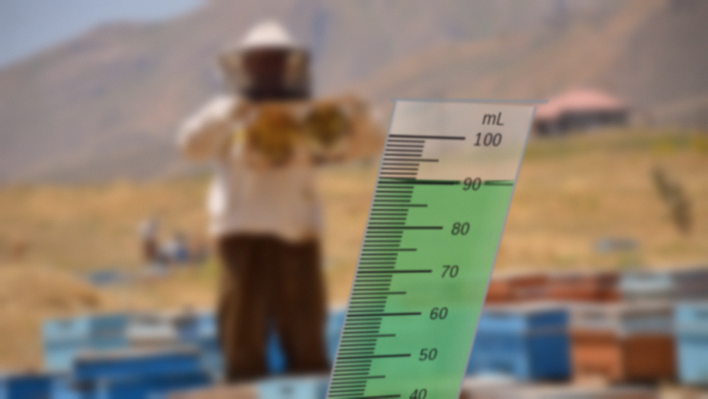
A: 90 mL
